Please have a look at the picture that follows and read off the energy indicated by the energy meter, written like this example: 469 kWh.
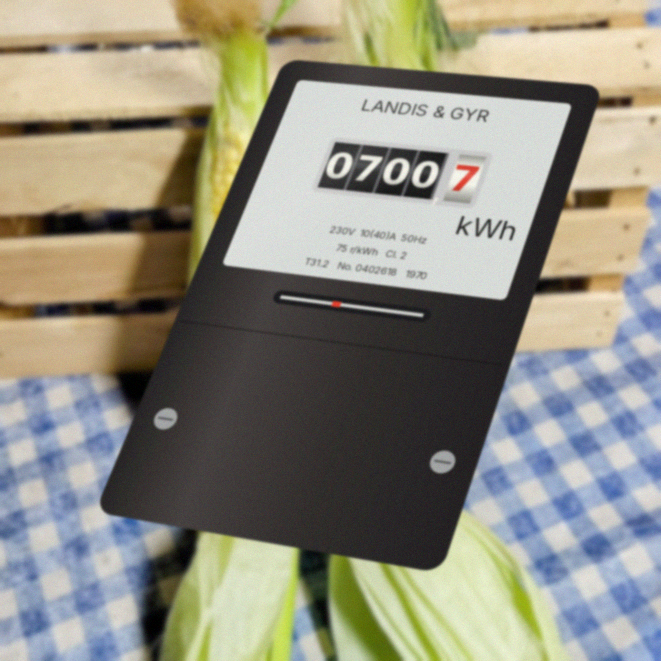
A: 700.7 kWh
